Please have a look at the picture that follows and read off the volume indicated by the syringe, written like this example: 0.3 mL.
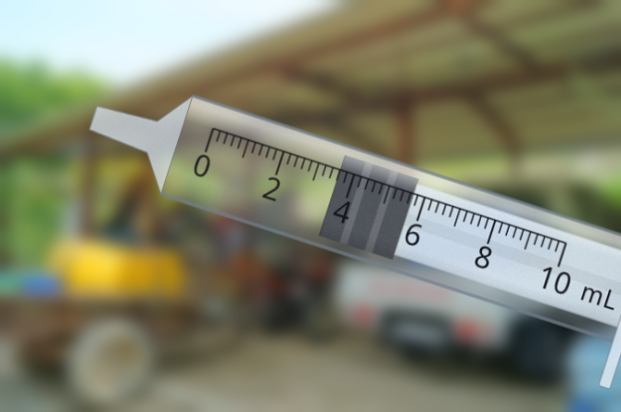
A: 3.6 mL
